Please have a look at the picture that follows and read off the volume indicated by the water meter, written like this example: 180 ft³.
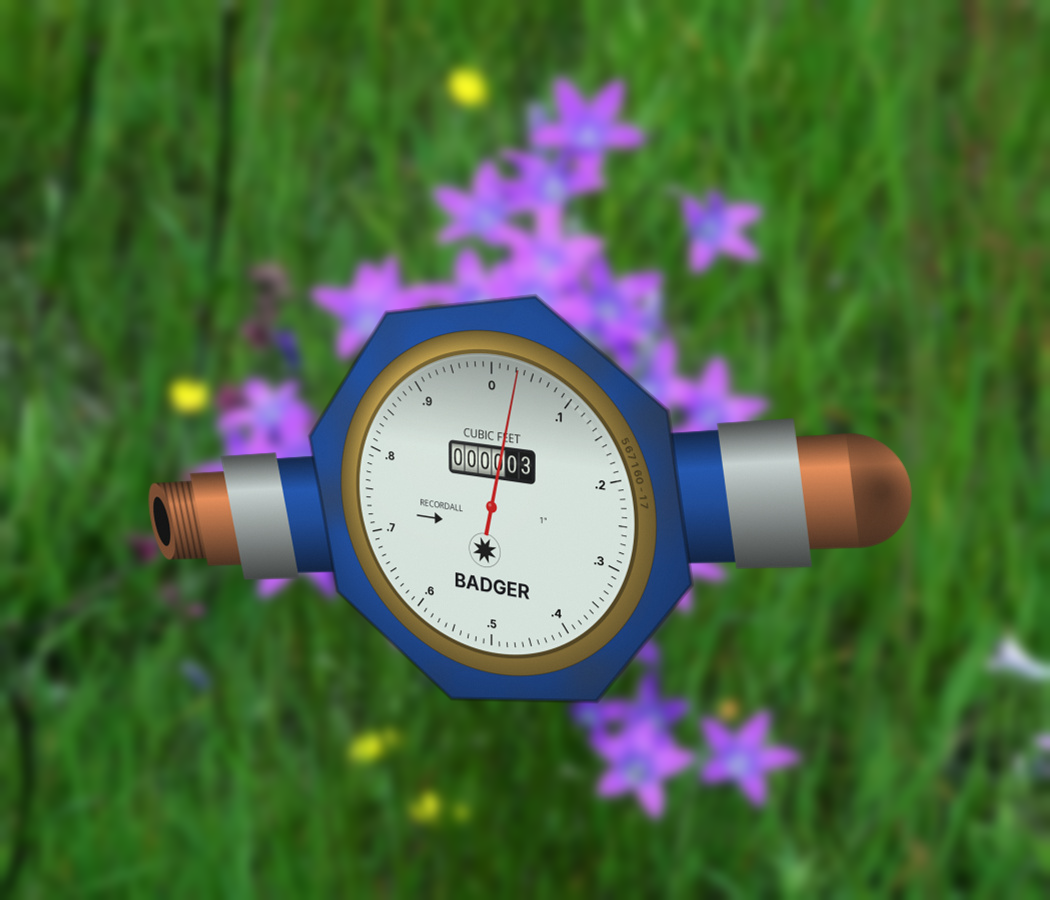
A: 3.03 ft³
